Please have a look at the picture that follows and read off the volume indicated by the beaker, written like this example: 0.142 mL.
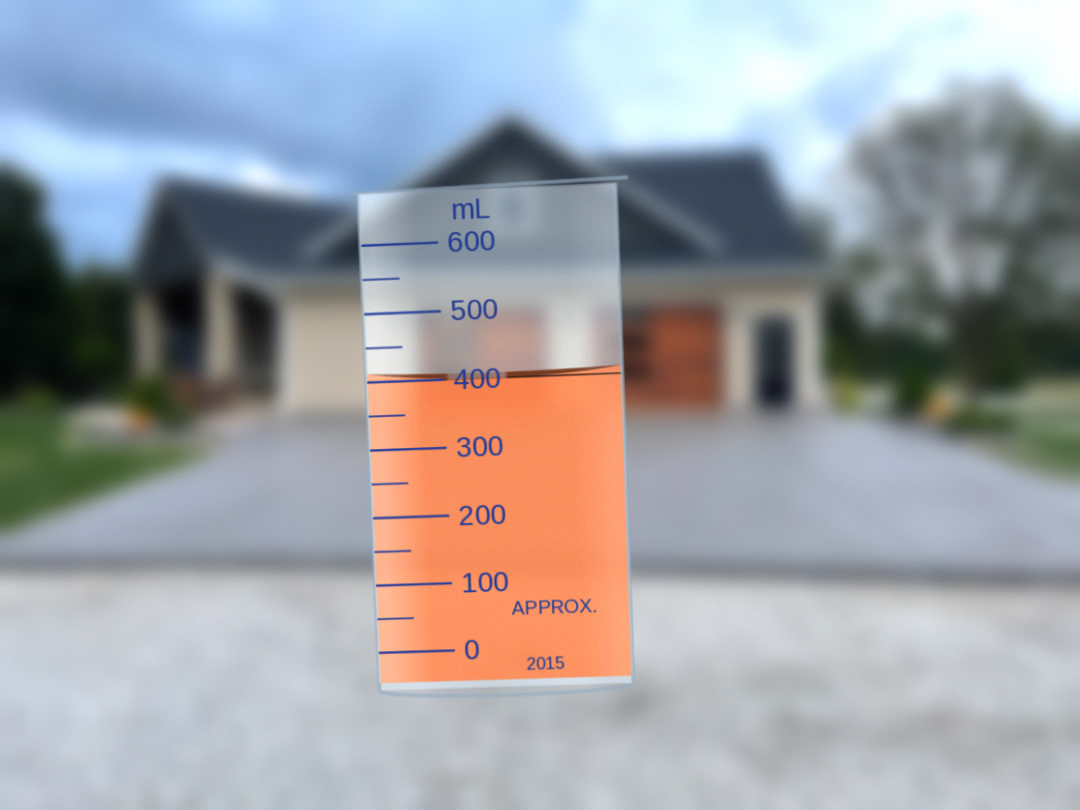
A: 400 mL
